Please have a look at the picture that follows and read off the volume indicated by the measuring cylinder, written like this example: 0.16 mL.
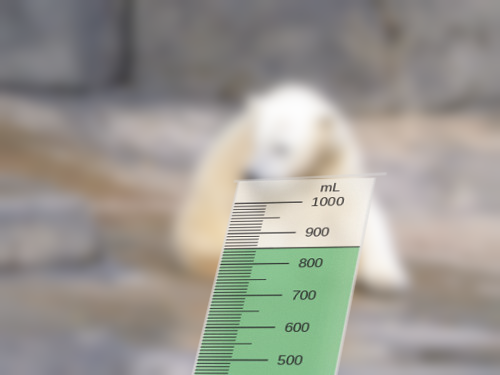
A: 850 mL
